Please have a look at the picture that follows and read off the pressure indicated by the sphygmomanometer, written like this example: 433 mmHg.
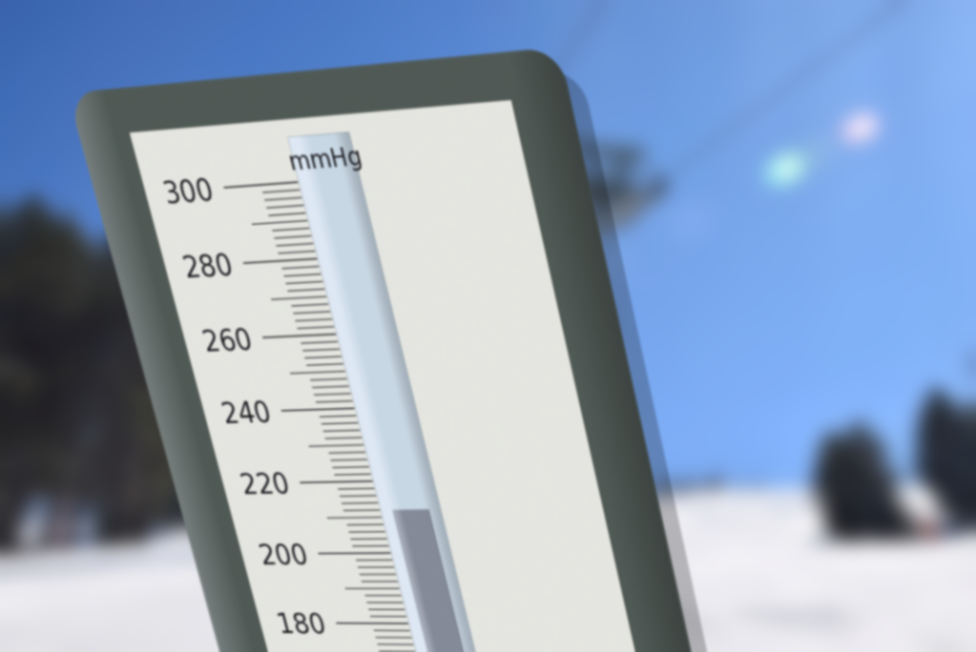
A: 212 mmHg
